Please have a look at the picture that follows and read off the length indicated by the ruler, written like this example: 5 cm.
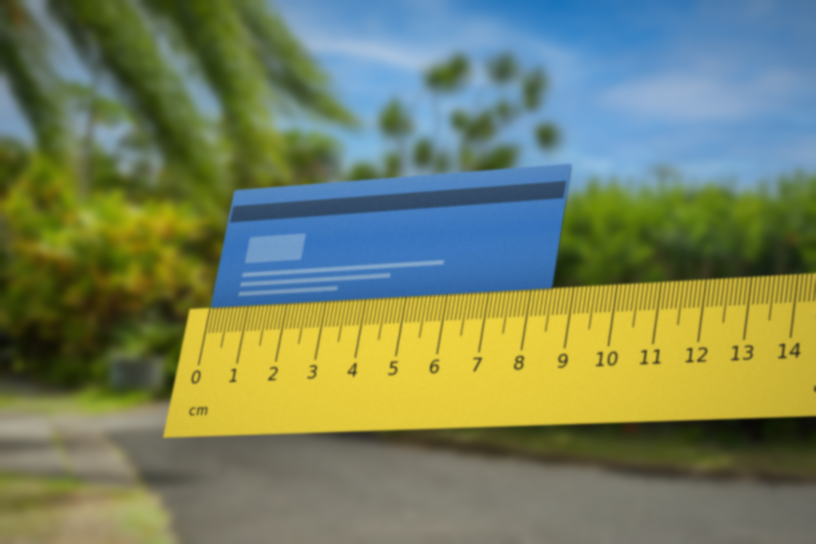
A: 8.5 cm
